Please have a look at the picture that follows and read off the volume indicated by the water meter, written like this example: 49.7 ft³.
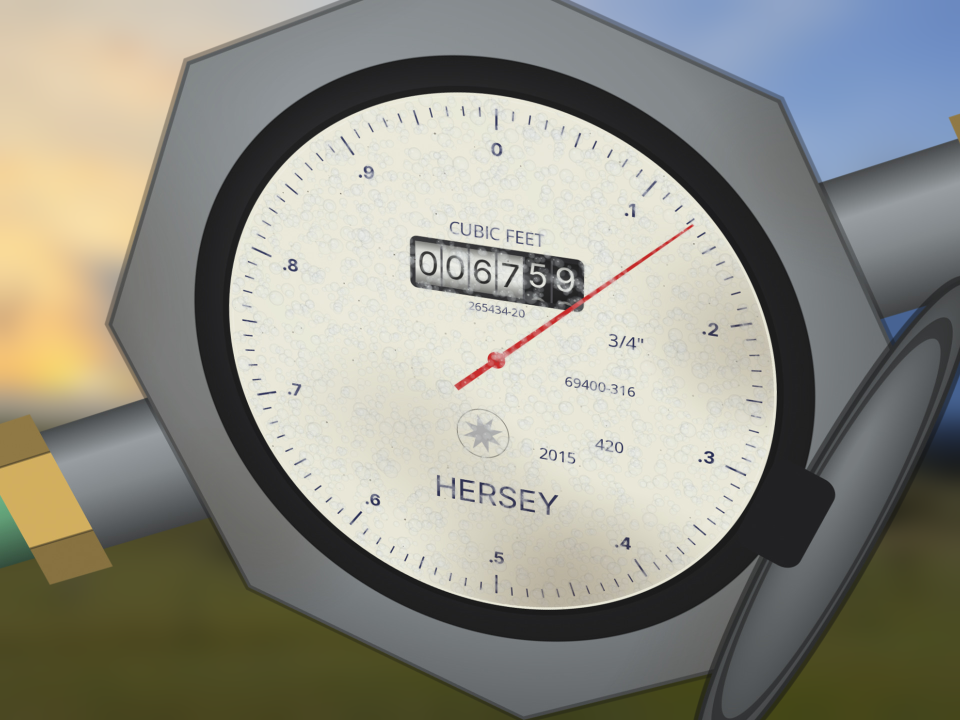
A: 6759.13 ft³
